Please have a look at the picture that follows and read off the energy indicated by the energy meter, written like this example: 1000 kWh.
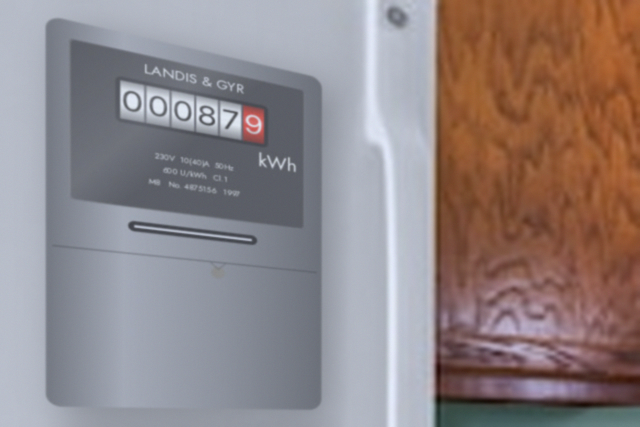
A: 87.9 kWh
